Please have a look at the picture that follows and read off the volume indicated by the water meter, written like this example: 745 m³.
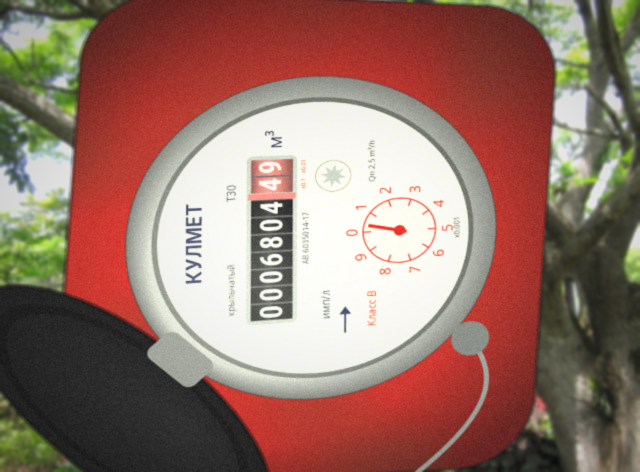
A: 6804.490 m³
